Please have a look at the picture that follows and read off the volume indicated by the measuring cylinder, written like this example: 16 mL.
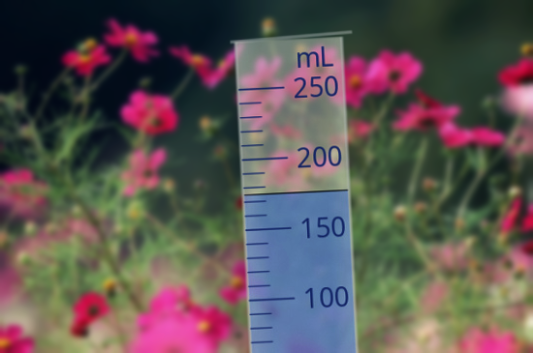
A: 175 mL
